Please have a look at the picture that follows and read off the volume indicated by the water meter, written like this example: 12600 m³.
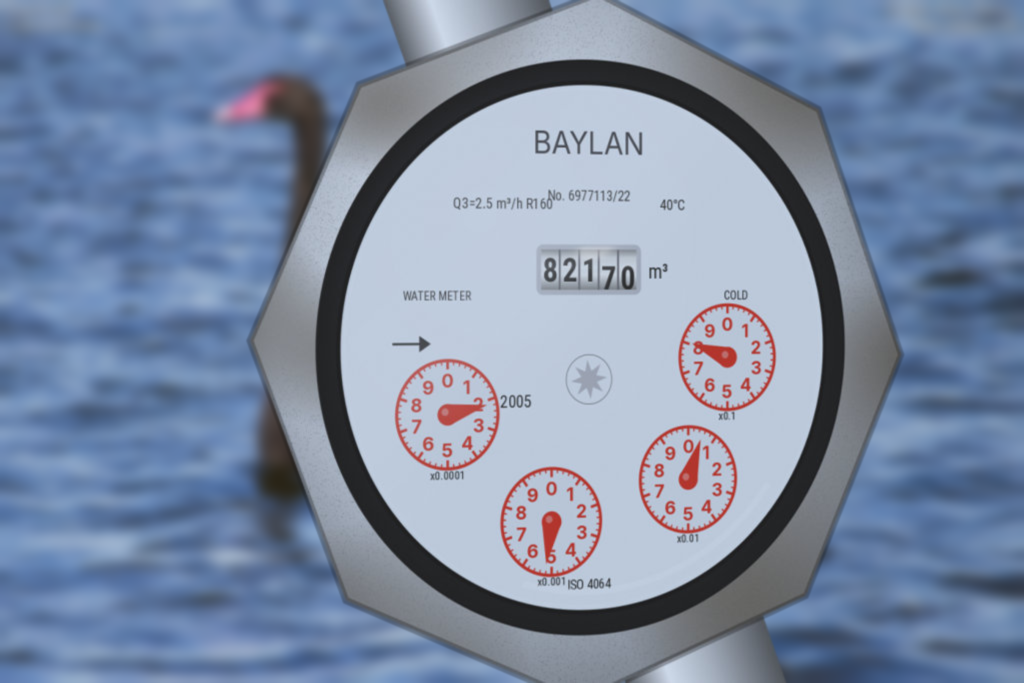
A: 82169.8052 m³
